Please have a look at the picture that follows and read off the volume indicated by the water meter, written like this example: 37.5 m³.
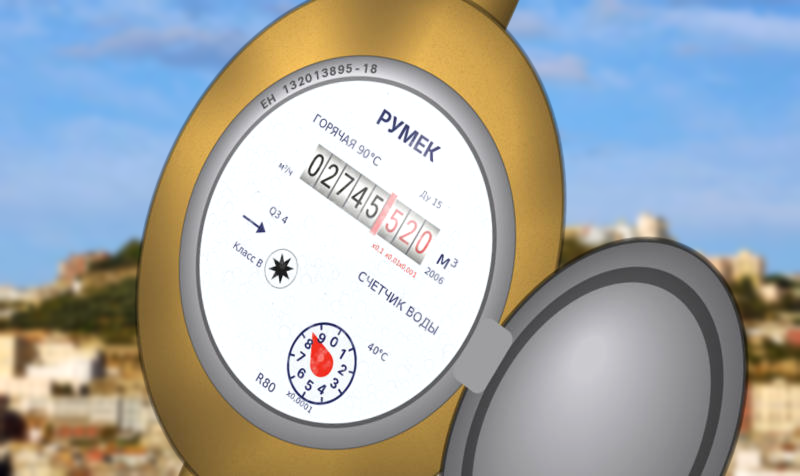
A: 2745.5208 m³
